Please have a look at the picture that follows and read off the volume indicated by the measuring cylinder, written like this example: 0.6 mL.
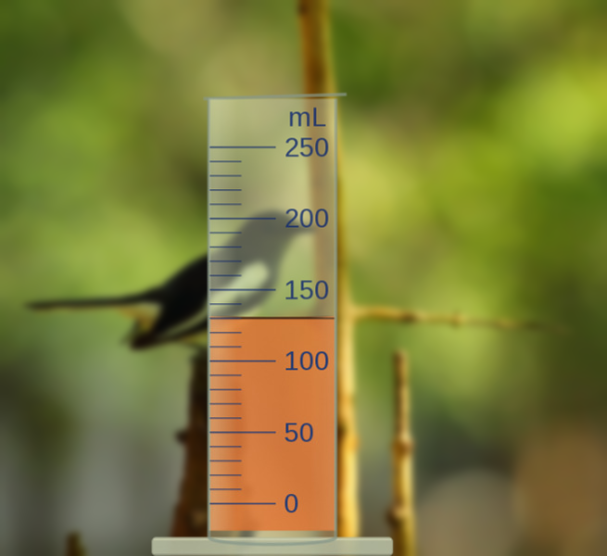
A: 130 mL
